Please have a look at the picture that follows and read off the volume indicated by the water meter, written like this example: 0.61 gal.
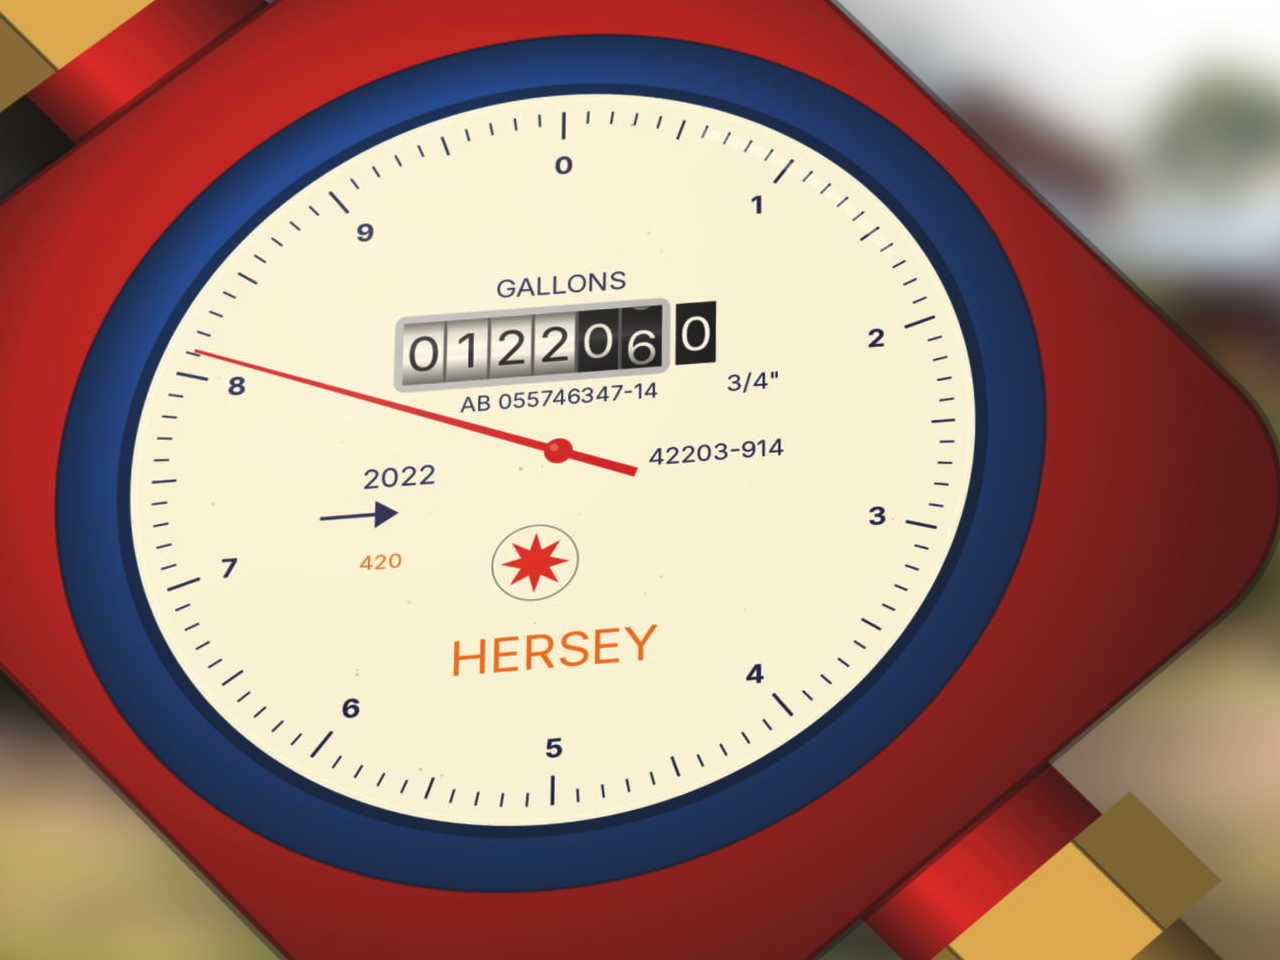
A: 122058.1 gal
